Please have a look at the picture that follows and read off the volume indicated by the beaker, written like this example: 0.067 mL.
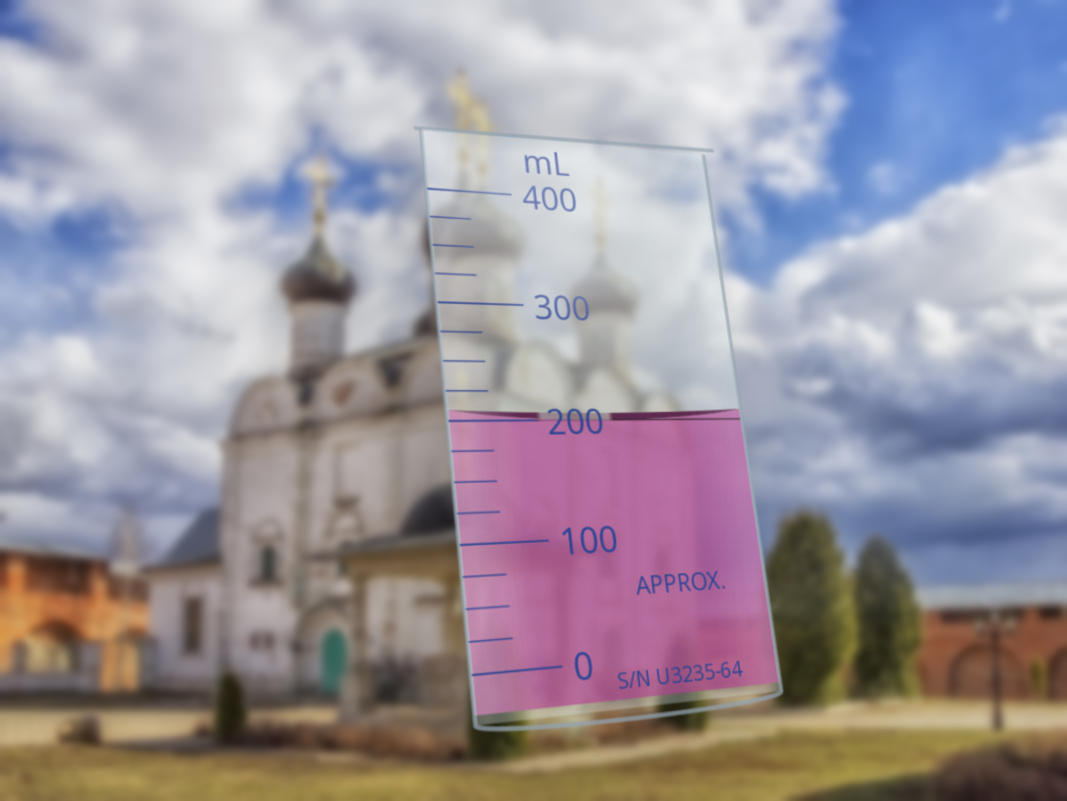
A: 200 mL
